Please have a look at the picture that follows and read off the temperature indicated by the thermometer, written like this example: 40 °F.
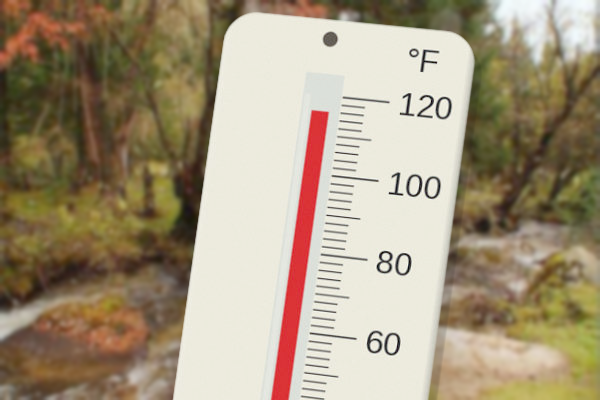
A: 116 °F
